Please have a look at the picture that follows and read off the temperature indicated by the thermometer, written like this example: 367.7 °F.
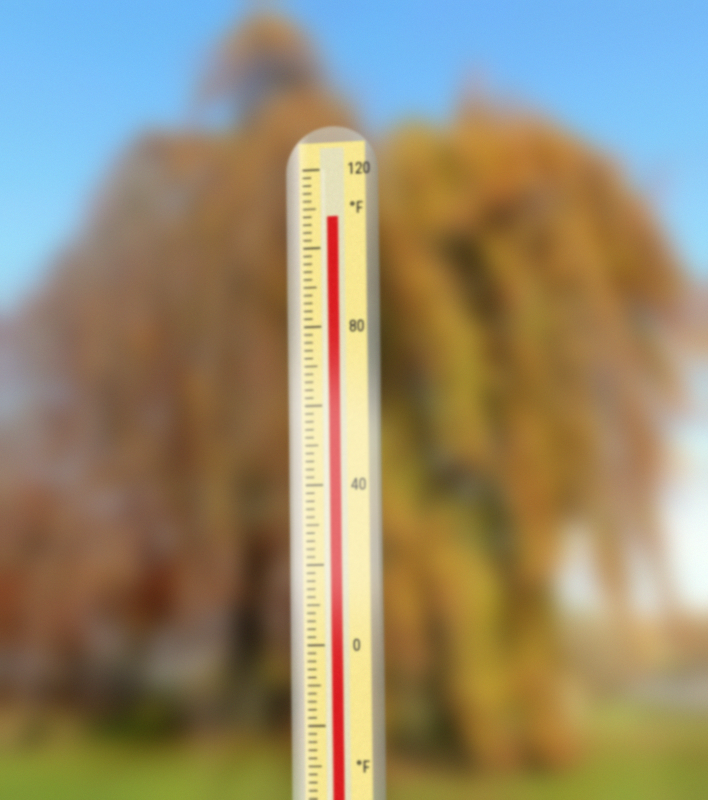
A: 108 °F
